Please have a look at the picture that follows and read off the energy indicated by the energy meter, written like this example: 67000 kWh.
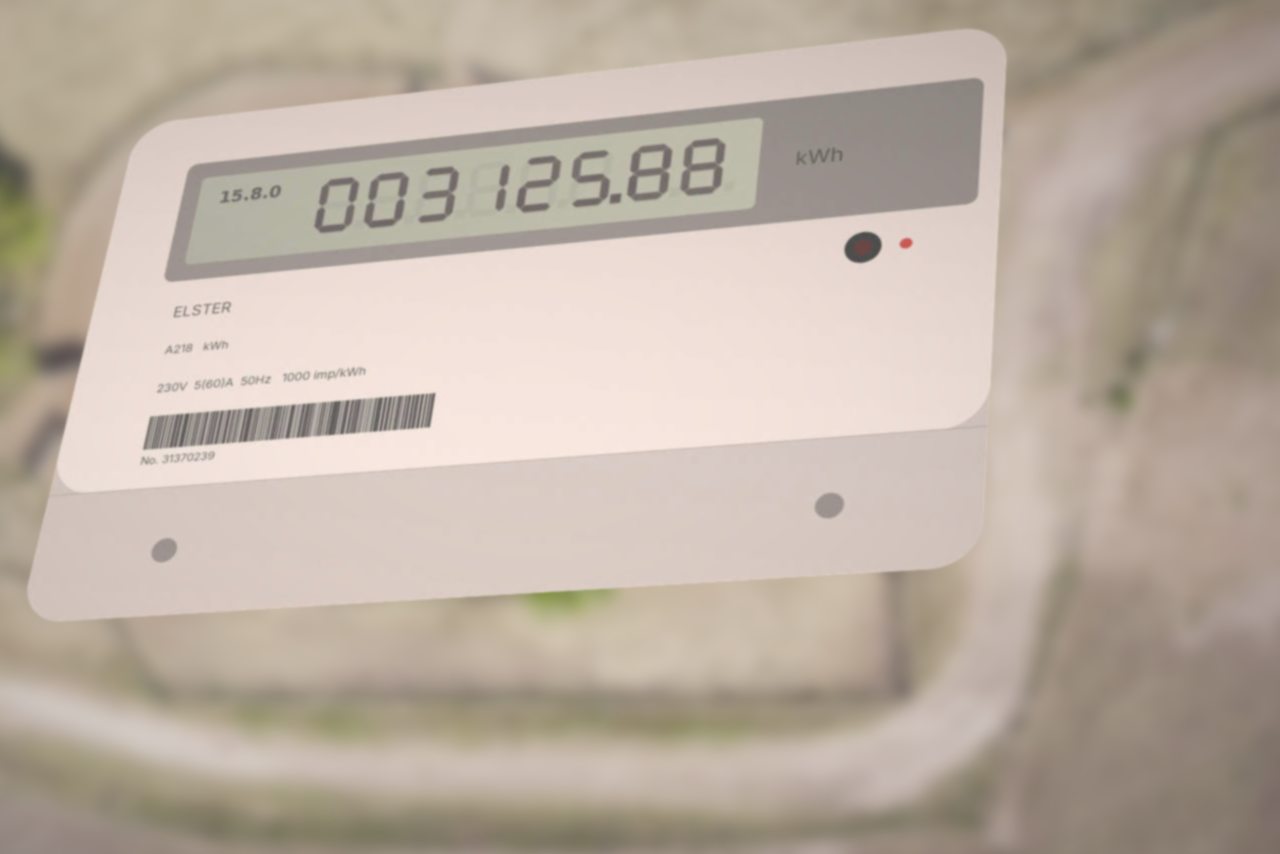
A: 3125.88 kWh
